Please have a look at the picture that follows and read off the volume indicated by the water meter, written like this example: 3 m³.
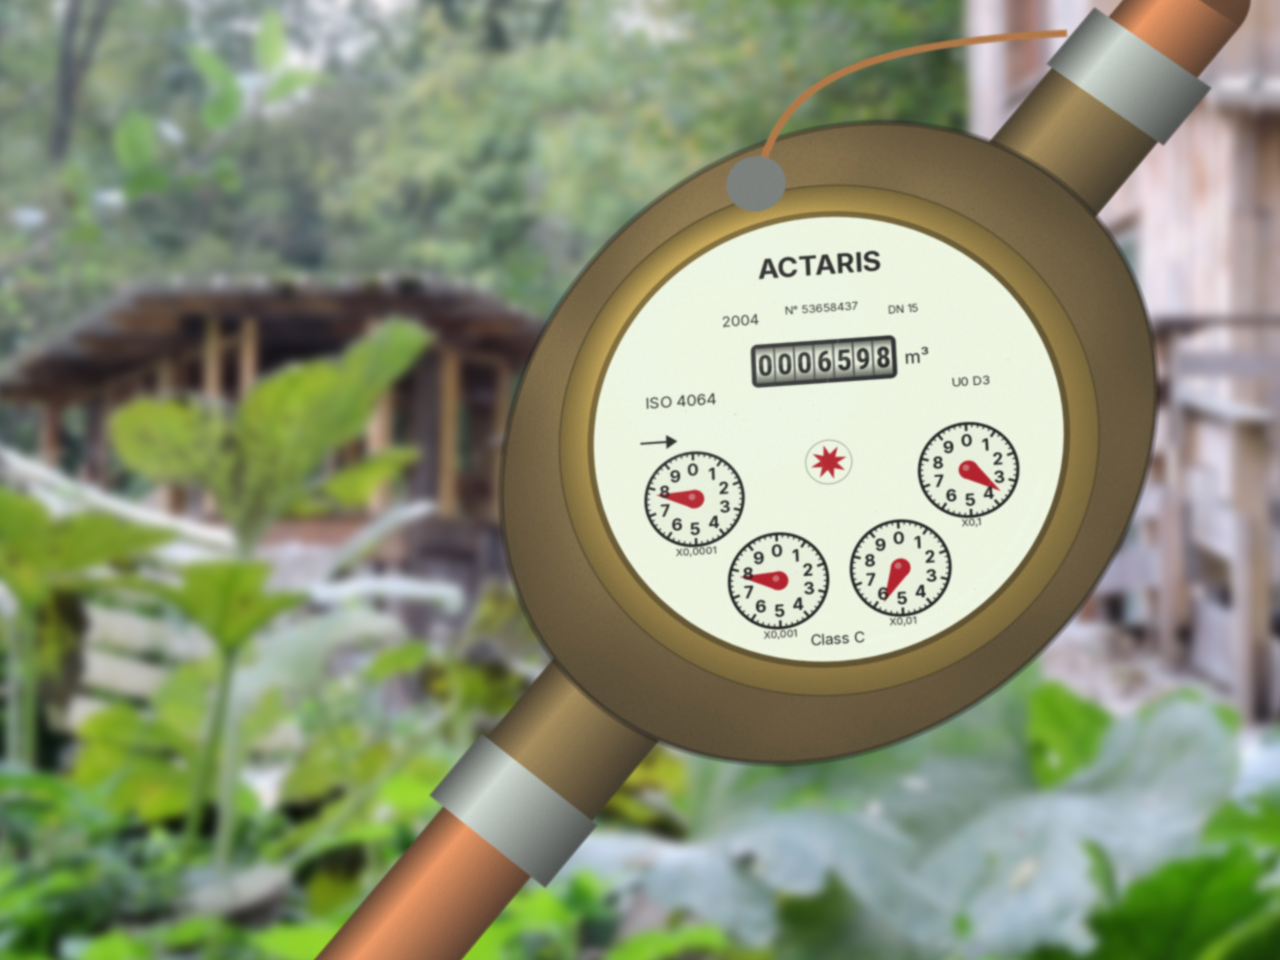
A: 6598.3577 m³
